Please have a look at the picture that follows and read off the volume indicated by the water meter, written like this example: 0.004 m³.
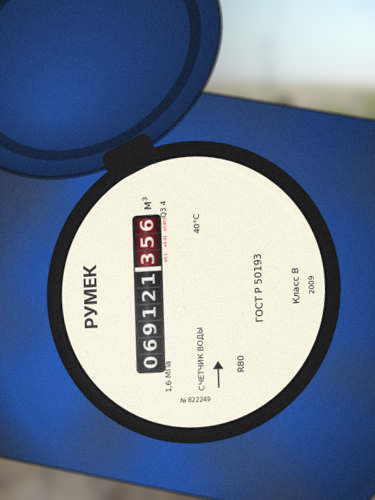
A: 69121.356 m³
